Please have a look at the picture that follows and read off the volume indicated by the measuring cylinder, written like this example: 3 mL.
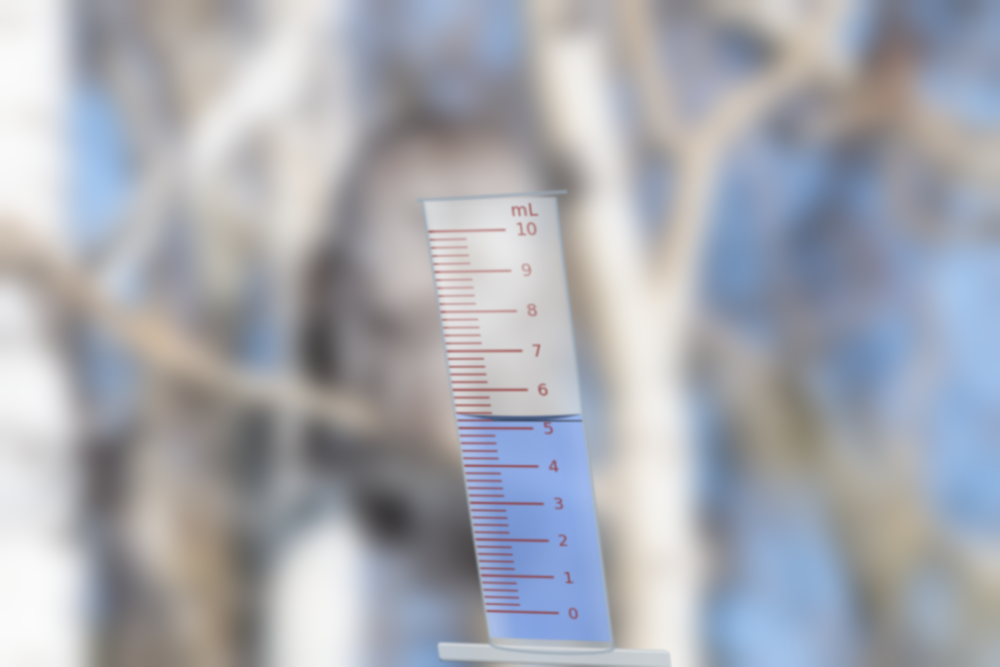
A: 5.2 mL
